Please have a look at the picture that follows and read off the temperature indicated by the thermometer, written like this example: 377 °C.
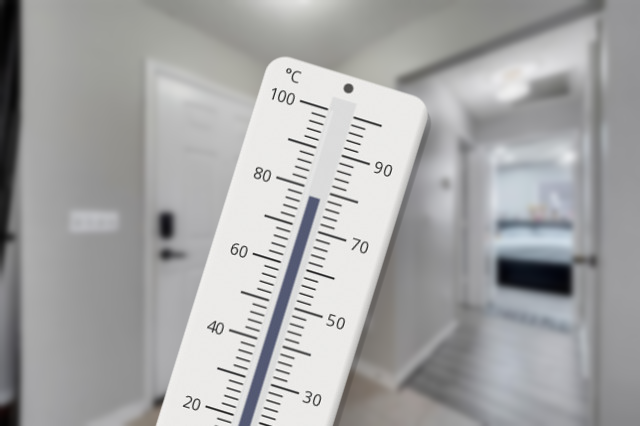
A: 78 °C
